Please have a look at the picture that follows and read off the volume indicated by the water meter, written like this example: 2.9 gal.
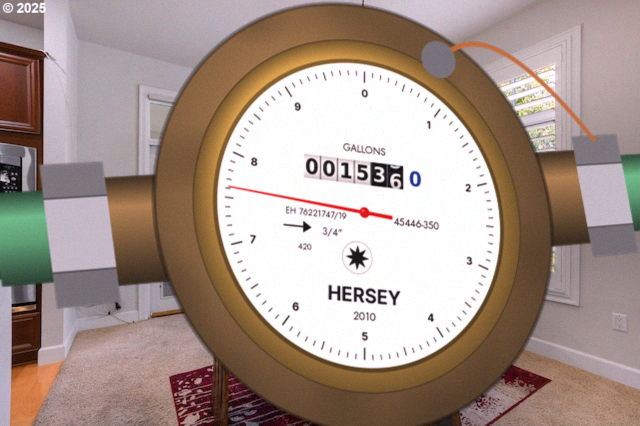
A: 15357.6 gal
